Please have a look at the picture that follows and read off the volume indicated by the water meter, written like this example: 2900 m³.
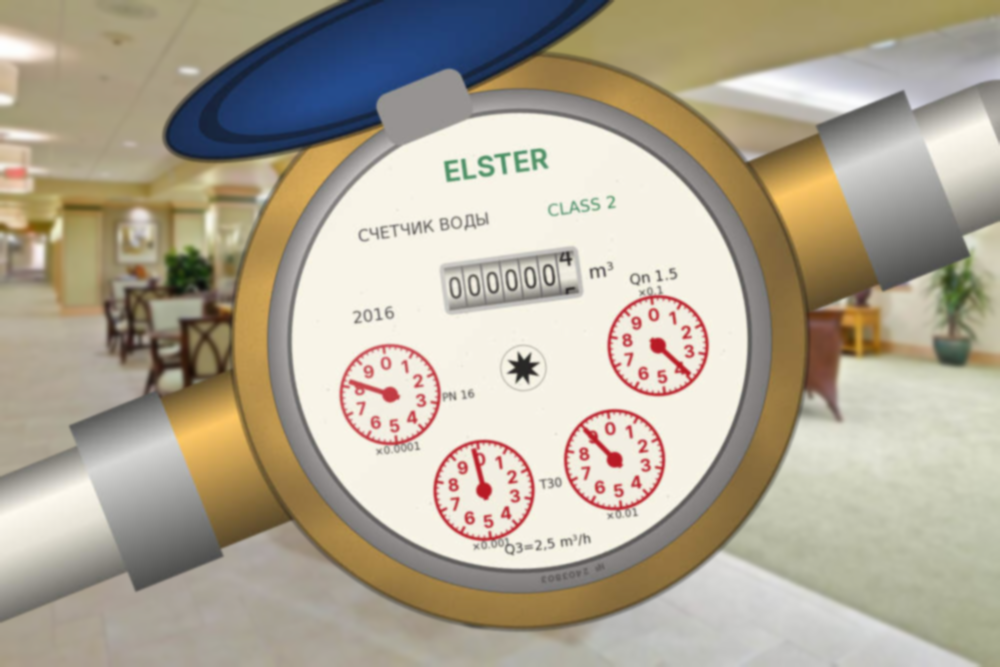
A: 4.3898 m³
